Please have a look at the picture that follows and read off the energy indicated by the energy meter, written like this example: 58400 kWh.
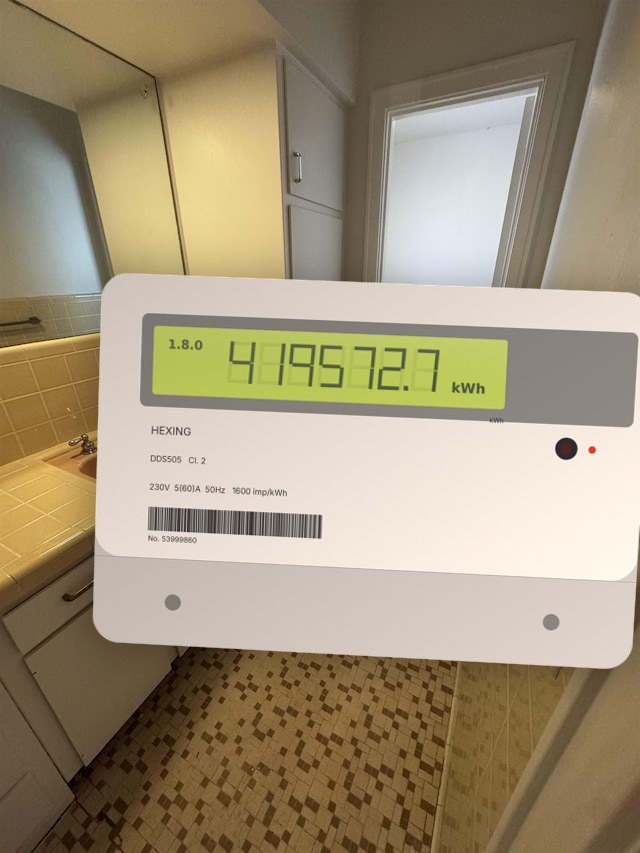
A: 419572.7 kWh
